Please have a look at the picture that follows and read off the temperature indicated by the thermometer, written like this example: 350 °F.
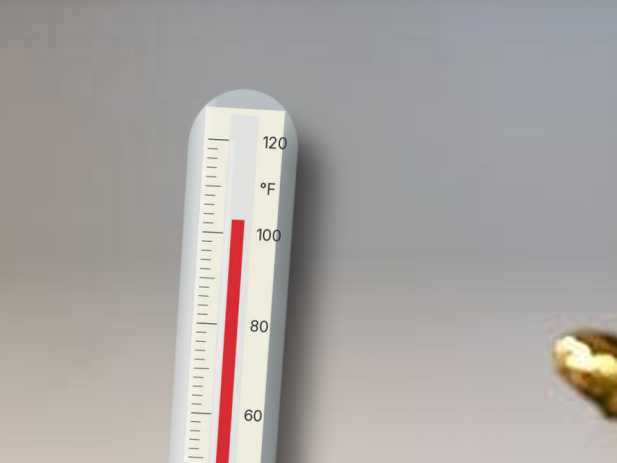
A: 103 °F
